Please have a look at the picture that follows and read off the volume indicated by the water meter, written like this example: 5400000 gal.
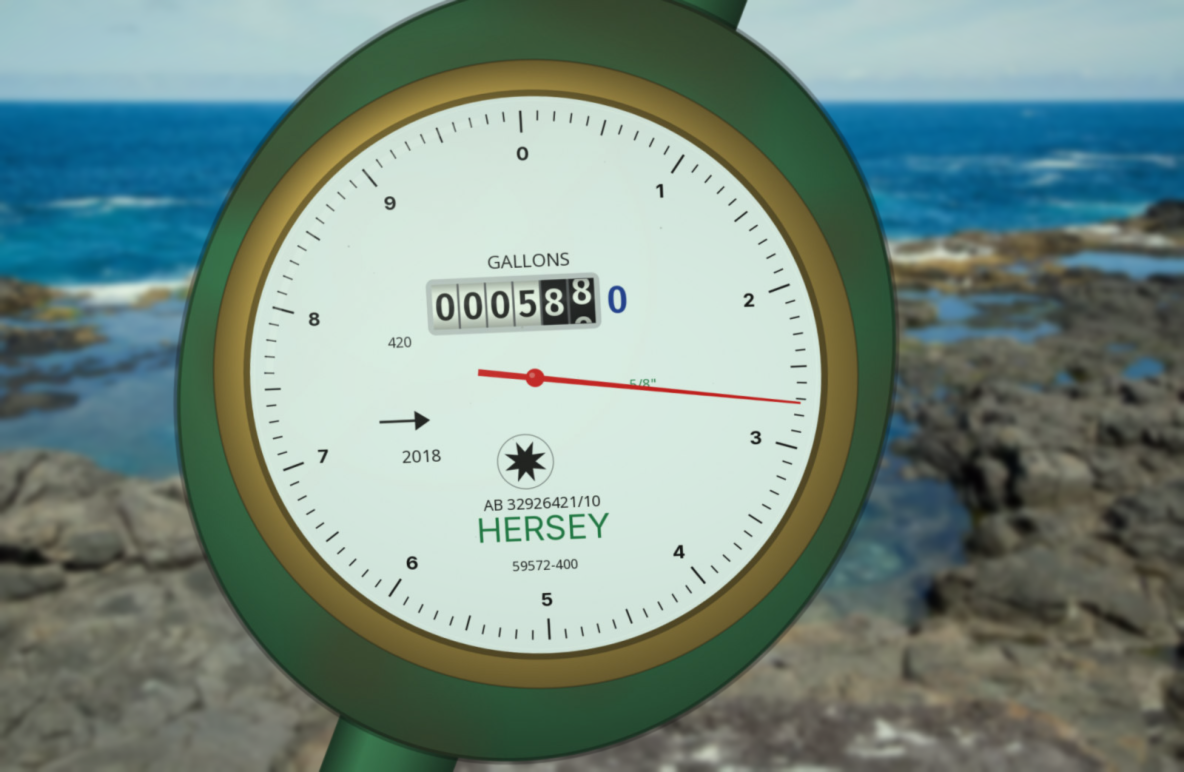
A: 5882.7 gal
